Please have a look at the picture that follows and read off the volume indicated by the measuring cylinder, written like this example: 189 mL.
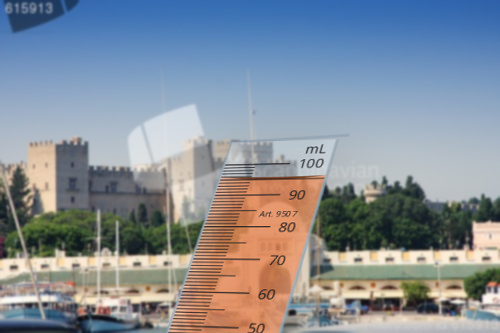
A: 95 mL
